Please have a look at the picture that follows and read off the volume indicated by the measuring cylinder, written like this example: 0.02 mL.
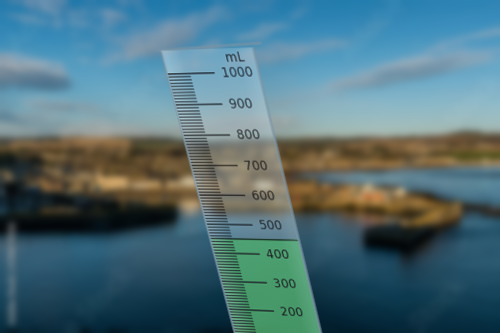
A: 450 mL
